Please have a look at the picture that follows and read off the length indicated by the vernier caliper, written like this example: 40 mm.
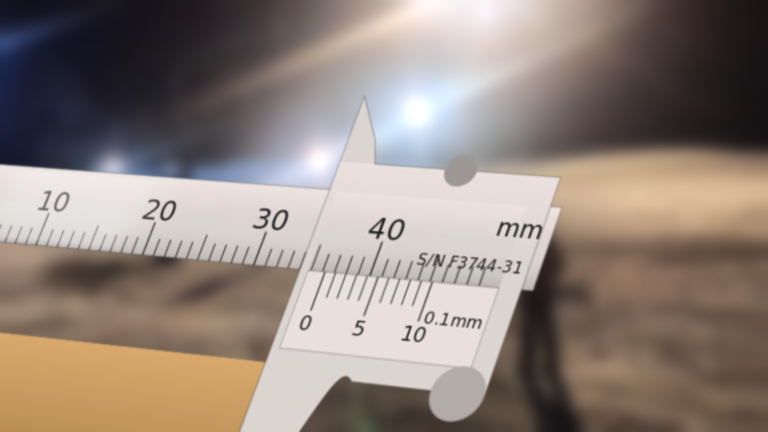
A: 36.2 mm
